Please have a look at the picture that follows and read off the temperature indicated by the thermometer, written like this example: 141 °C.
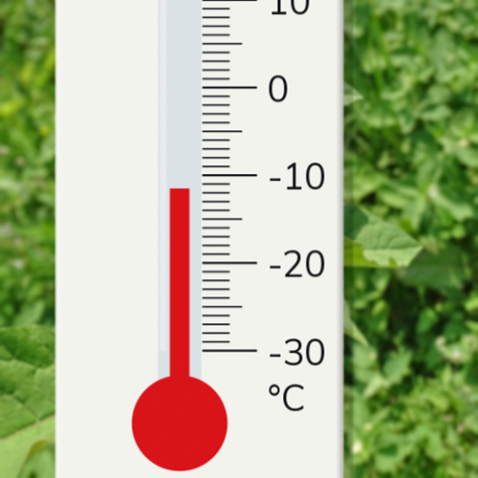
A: -11.5 °C
